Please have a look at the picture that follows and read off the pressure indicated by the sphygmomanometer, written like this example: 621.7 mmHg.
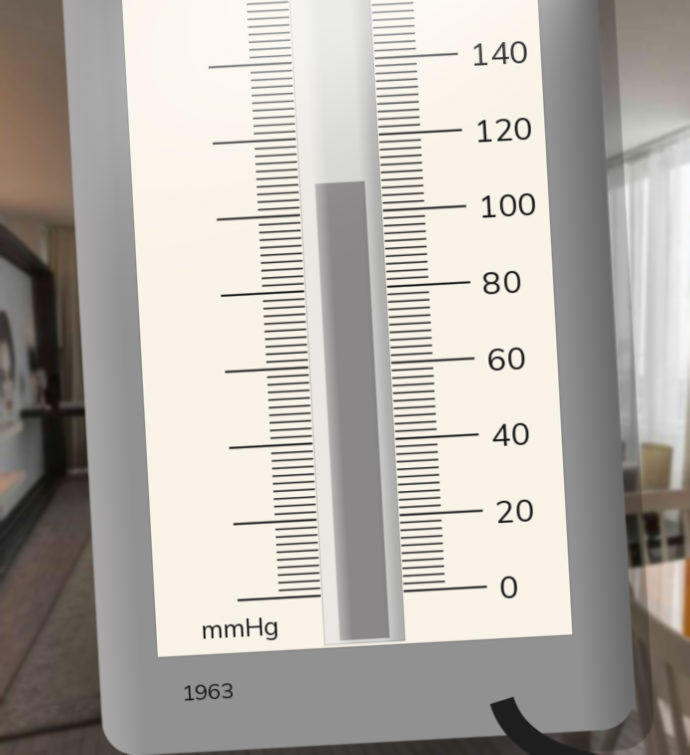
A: 108 mmHg
